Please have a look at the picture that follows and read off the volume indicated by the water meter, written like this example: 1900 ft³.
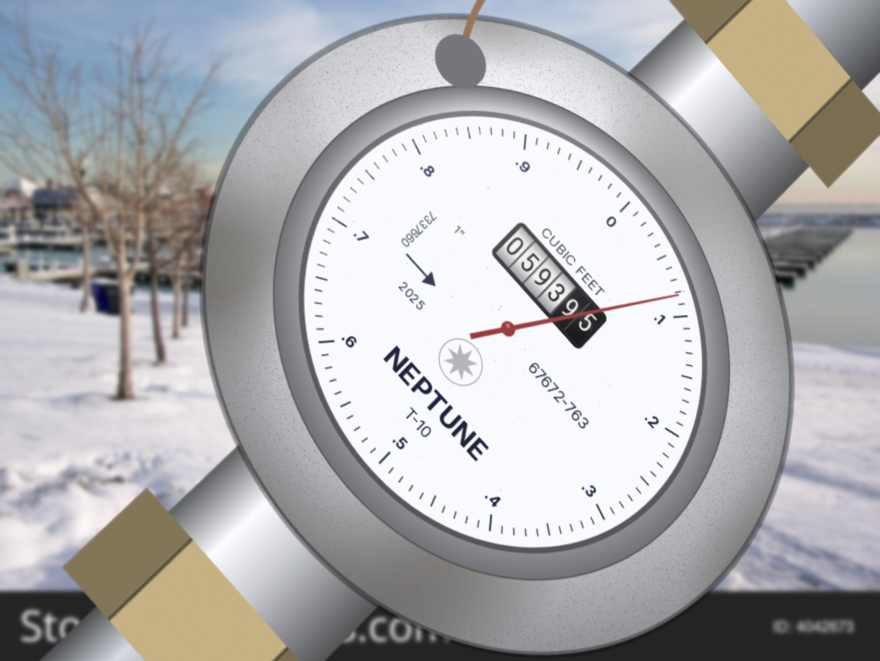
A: 59395.08 ft³
